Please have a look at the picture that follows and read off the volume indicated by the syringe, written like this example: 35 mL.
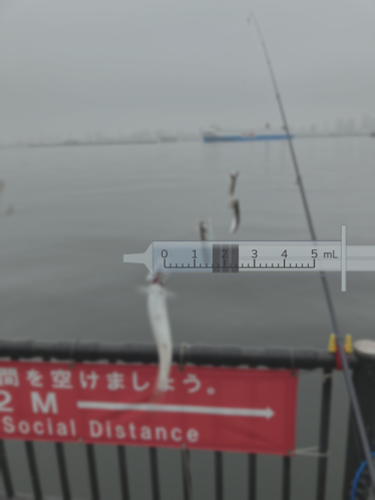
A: 1.6 mL
